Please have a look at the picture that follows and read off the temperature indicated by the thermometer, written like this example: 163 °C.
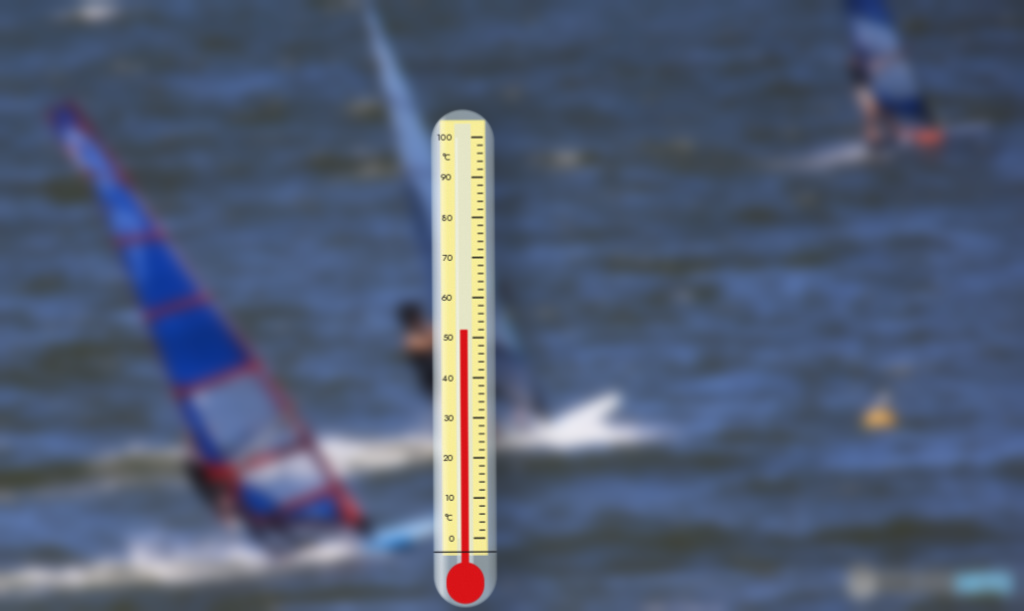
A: 52 °C
